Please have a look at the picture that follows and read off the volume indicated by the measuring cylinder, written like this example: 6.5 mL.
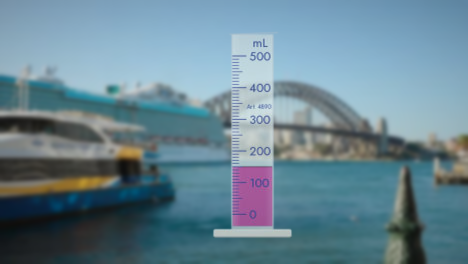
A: 150 mL
